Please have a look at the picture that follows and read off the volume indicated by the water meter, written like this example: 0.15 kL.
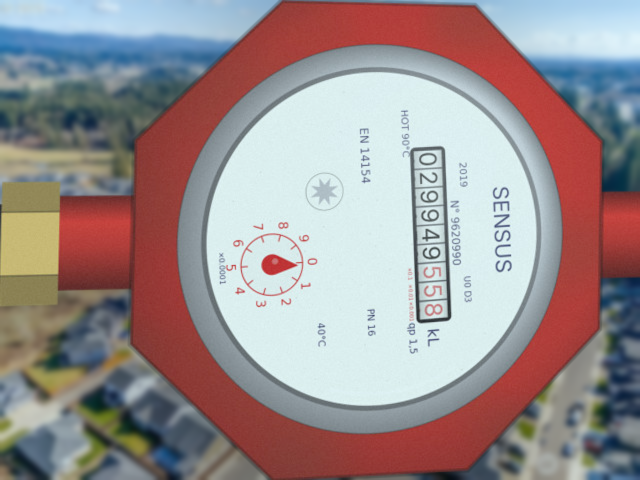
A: 29949.5580 kL
